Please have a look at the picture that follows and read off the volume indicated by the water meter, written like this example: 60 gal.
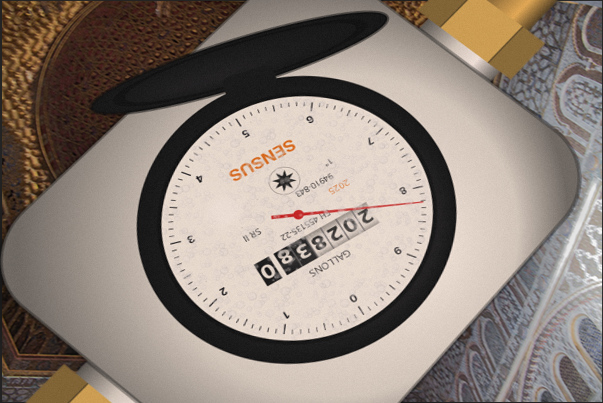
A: 2028378.2 gal
